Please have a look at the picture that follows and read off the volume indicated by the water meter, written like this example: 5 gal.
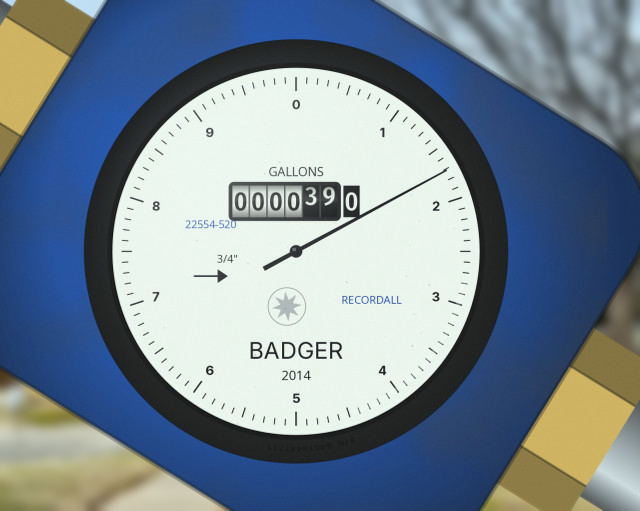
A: 391.7 gal
